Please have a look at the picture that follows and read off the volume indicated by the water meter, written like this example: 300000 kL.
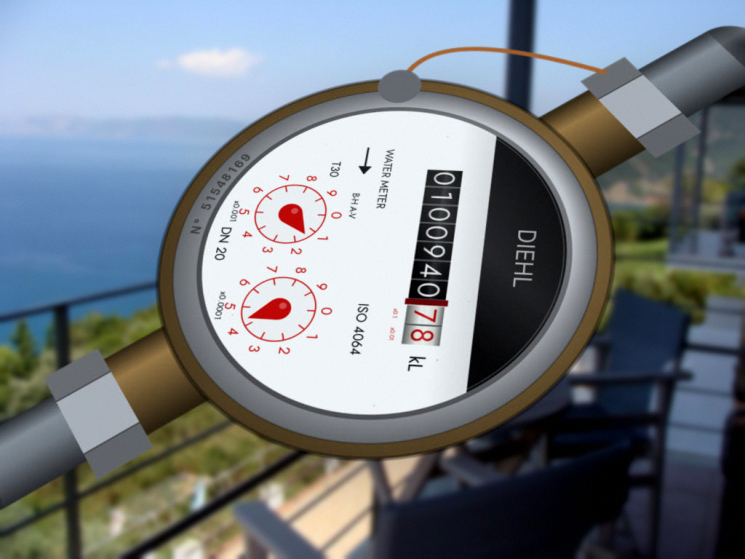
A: 100940.7814 kL
